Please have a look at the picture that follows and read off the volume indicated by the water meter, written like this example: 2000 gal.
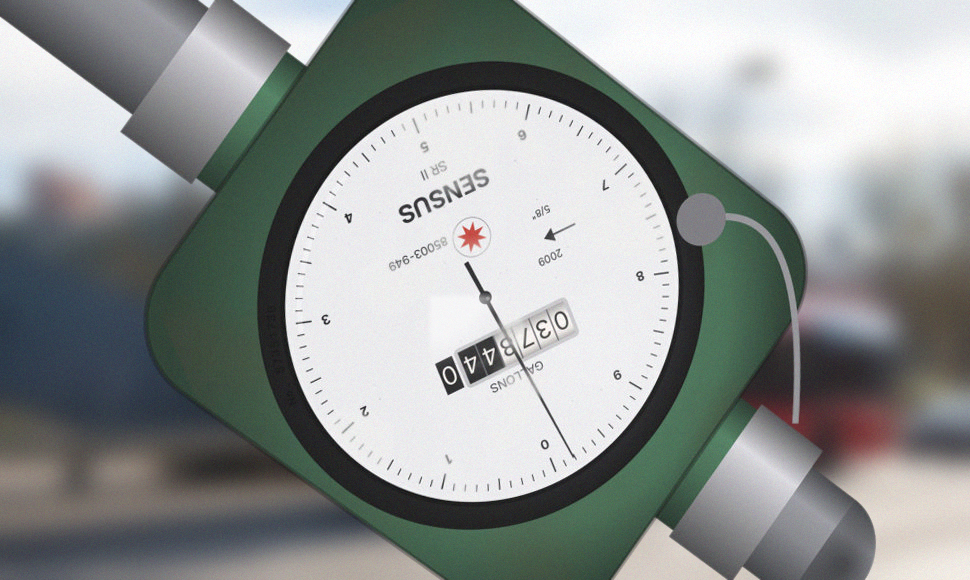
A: 378439.8 gal
